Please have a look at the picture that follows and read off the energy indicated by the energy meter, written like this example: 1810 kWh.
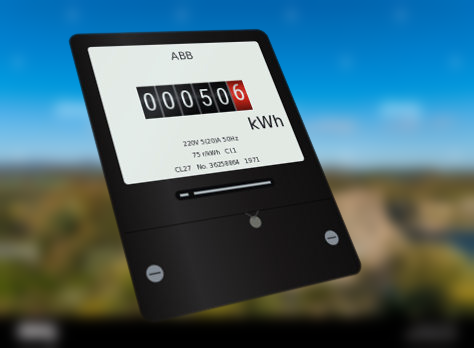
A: 50.6 kWh
